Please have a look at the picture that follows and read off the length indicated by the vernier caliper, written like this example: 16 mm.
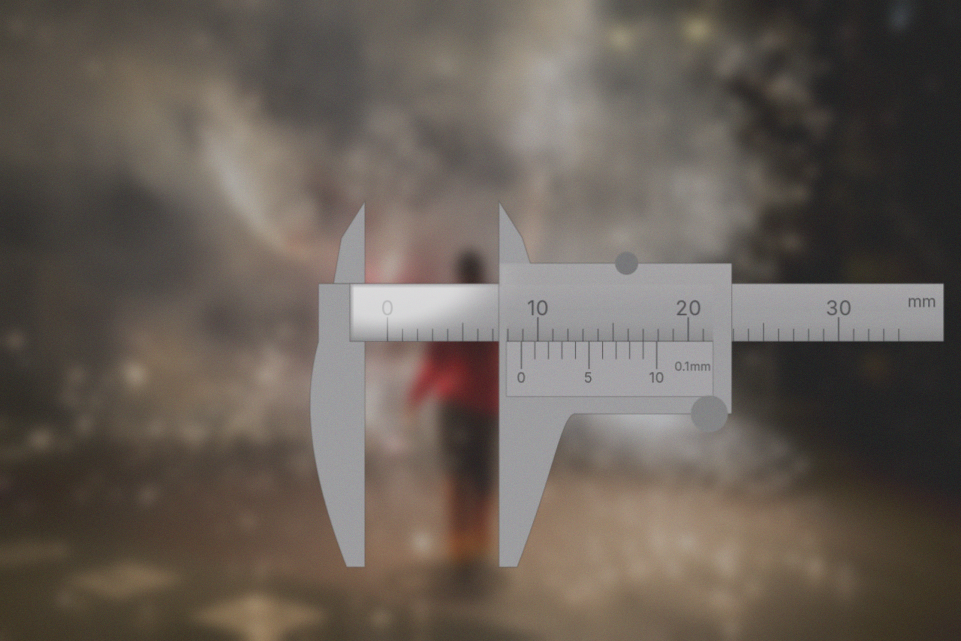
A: 8.9 mm
